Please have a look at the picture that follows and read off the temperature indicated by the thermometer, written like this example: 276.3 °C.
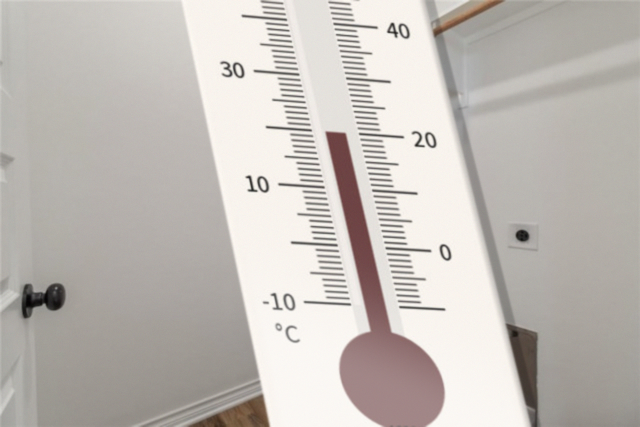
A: 20 °C
